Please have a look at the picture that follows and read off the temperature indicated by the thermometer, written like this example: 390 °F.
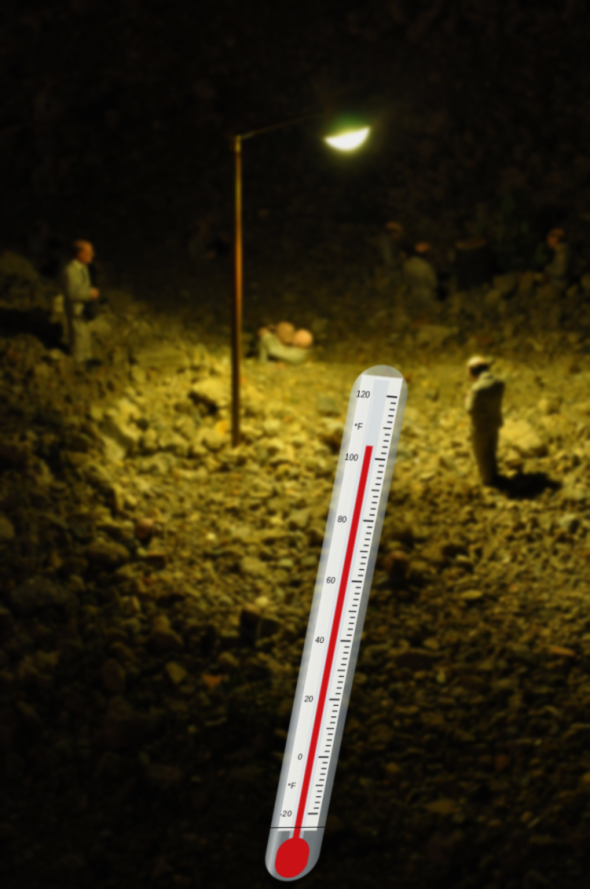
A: 104 °F
